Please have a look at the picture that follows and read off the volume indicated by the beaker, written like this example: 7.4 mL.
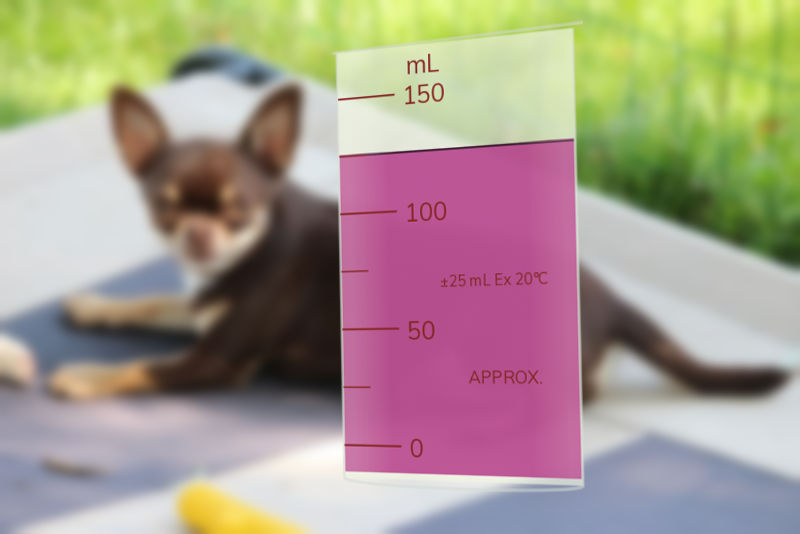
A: 125 mL
